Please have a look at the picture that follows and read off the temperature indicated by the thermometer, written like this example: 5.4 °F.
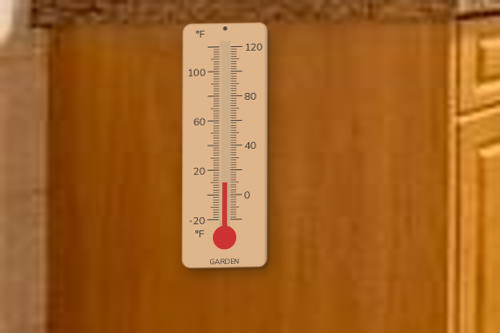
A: 10 °F
